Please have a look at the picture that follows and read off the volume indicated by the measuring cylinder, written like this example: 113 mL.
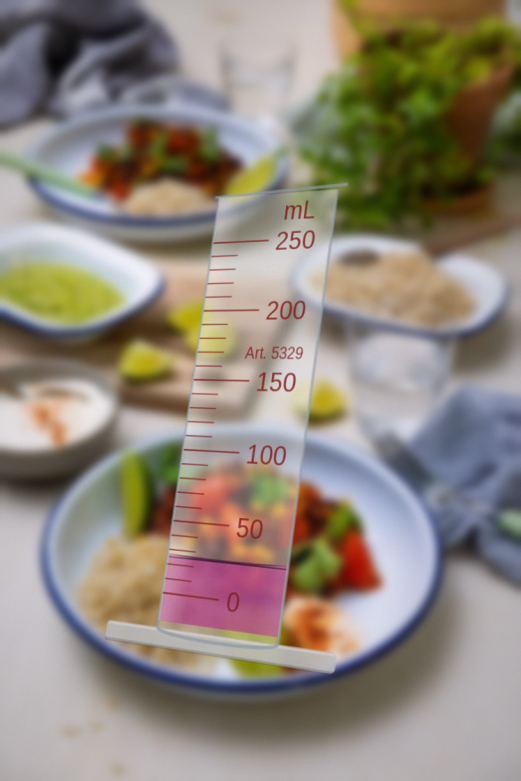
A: 25 mL
